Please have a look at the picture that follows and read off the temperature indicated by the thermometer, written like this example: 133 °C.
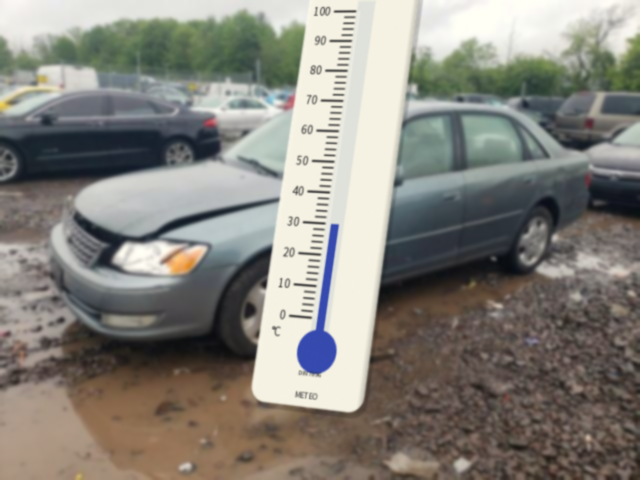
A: 30 °C
